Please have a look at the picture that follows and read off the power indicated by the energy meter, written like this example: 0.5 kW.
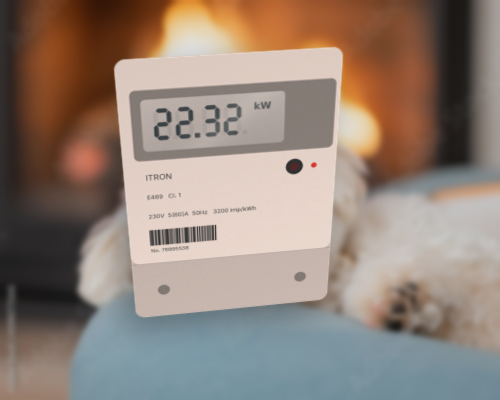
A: 22.32 kW
